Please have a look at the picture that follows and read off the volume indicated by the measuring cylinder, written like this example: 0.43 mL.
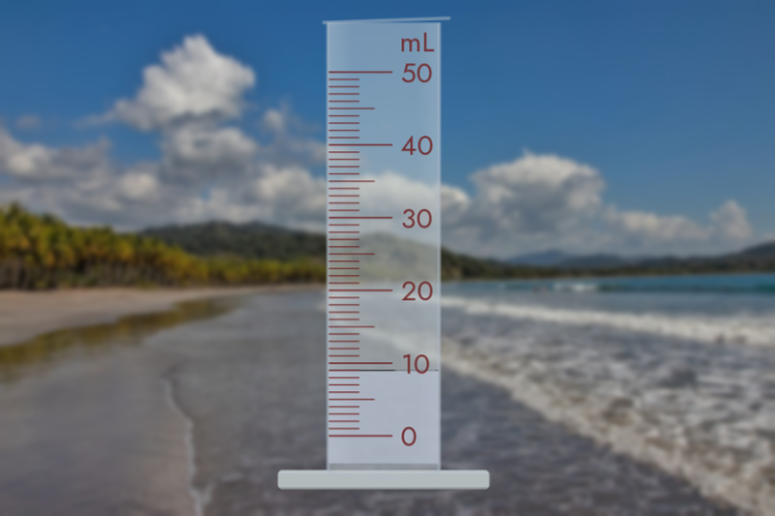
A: 9 mL
